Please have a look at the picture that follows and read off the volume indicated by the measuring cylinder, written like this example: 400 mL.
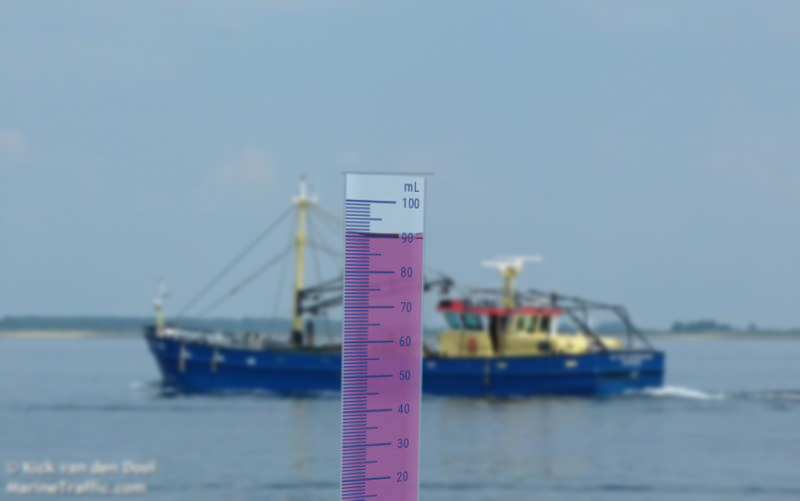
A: 90 mL
